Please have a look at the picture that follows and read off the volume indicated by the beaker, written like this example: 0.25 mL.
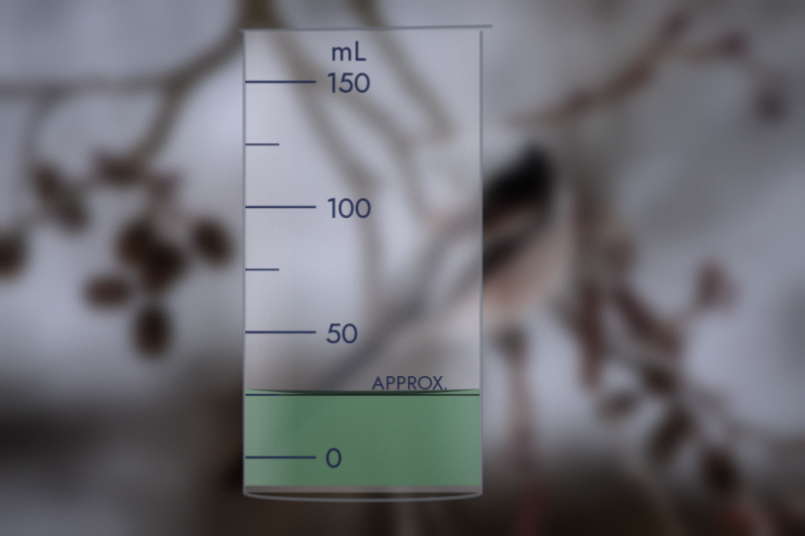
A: 25 mL
